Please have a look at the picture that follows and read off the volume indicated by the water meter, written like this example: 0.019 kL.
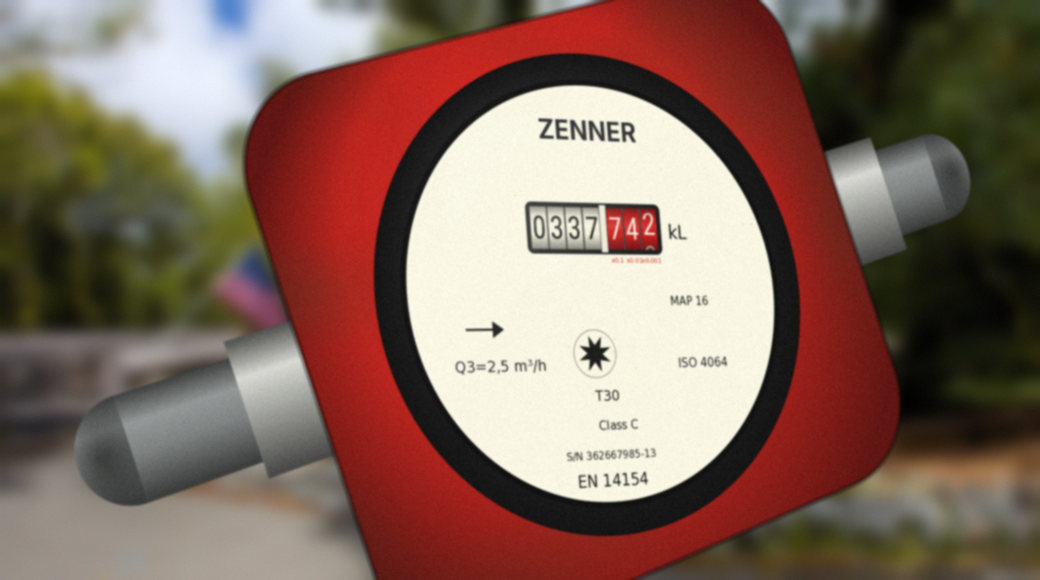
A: 337.742 kL
